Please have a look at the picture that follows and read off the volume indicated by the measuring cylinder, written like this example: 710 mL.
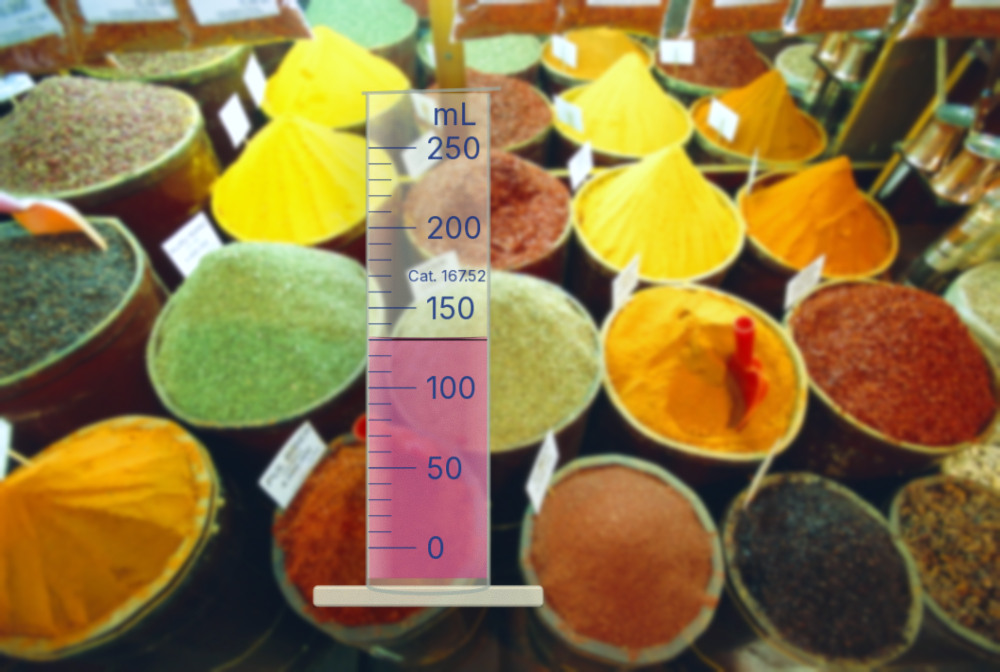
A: 130 mL
